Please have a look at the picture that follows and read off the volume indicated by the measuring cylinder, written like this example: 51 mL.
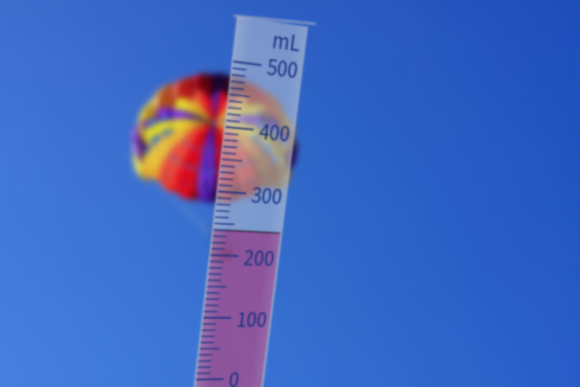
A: 240 mL
